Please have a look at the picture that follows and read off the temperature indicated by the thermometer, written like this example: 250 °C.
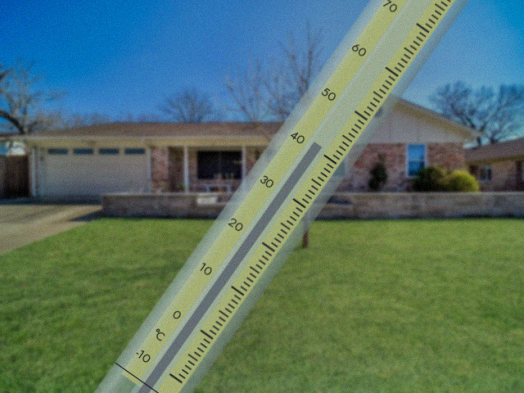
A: 41 °C
